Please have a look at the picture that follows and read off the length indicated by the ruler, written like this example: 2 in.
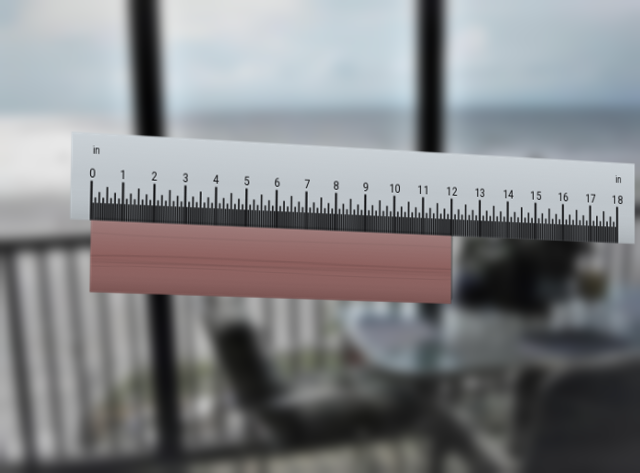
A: 12 in
